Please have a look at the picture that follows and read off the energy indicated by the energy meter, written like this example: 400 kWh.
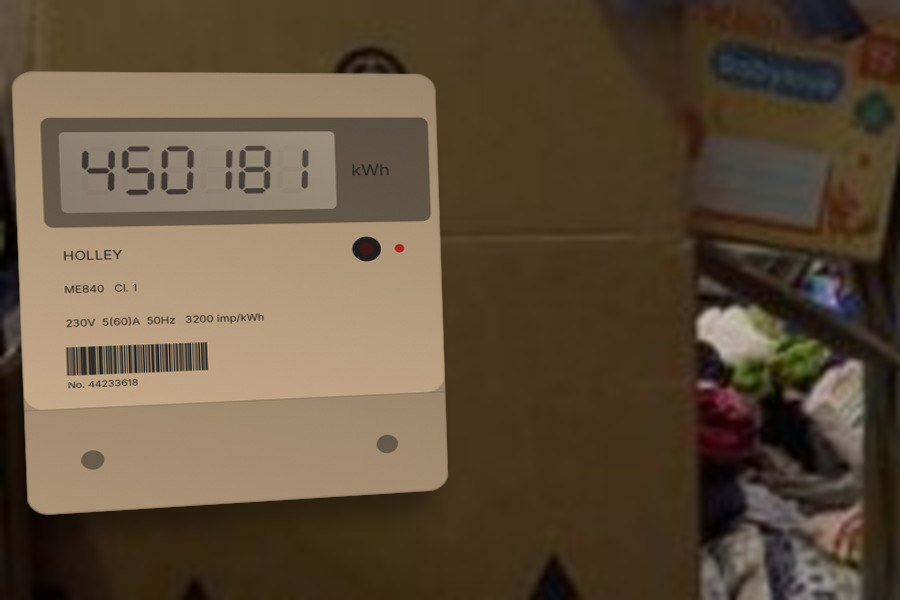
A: 450181 kWh
